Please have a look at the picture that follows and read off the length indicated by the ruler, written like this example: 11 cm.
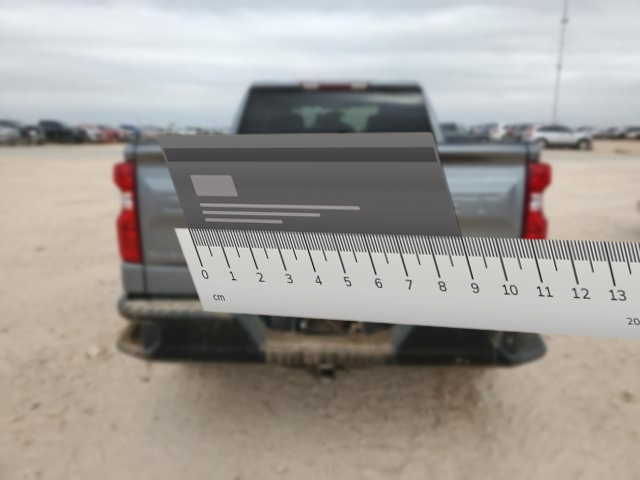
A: 9 cm
